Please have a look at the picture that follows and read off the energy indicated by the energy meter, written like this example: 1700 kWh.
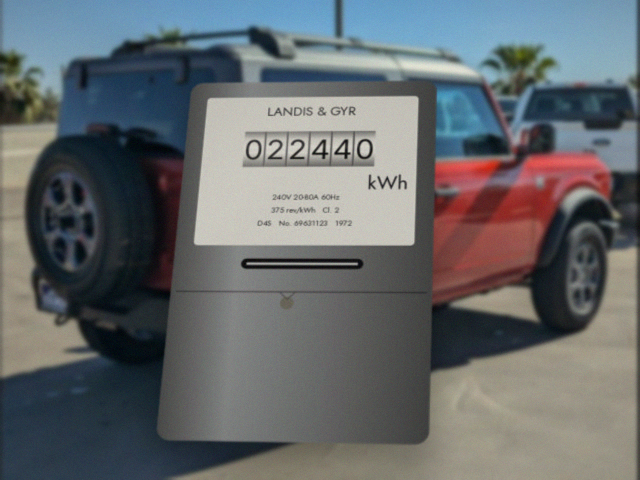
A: 22440 kWh
